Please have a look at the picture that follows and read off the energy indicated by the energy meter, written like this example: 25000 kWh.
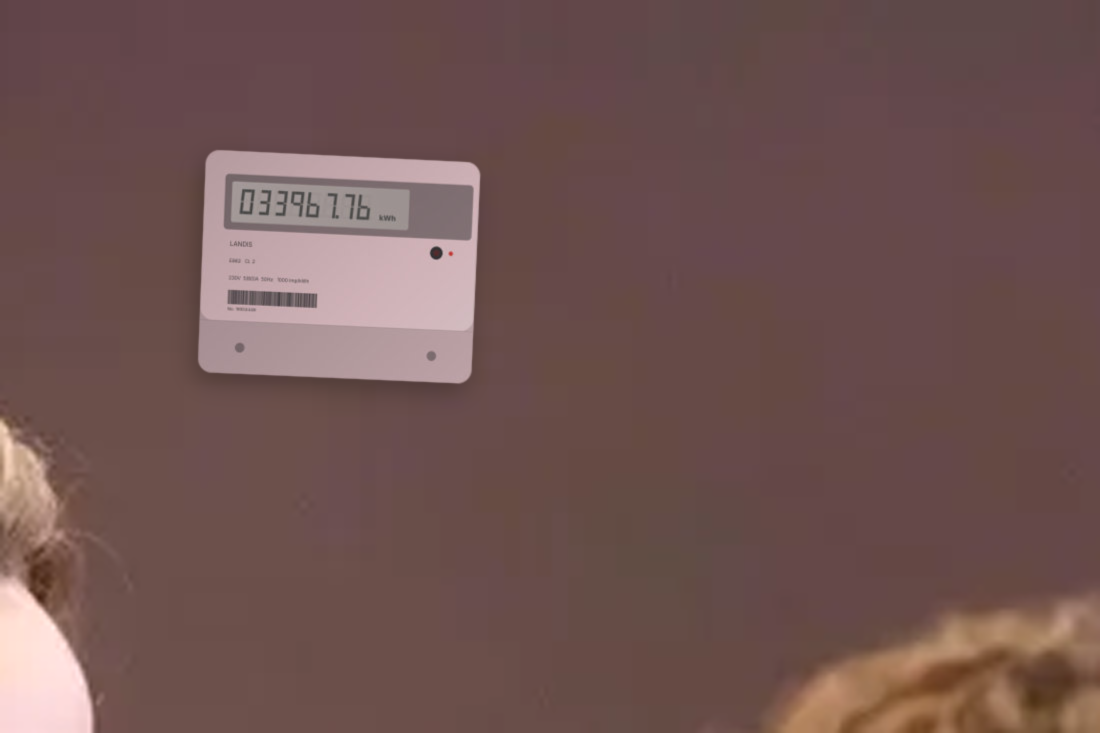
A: 33967.76 kWh
